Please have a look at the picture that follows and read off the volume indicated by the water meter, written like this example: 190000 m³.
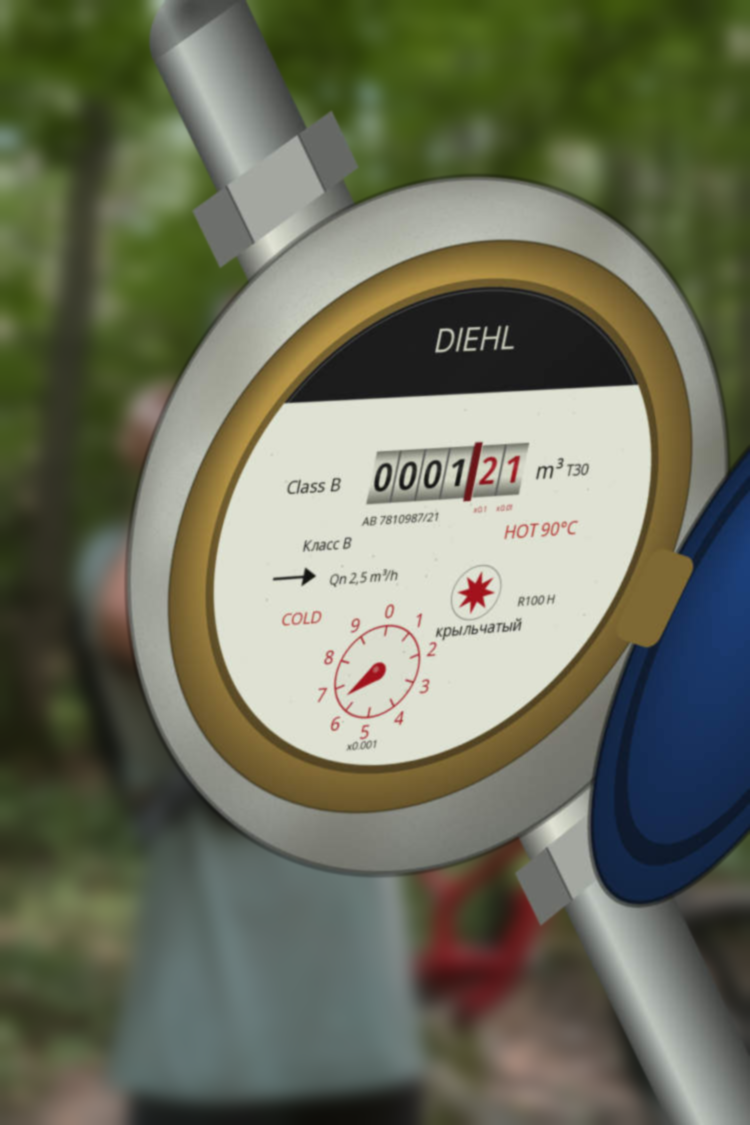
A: 1.216 m³
